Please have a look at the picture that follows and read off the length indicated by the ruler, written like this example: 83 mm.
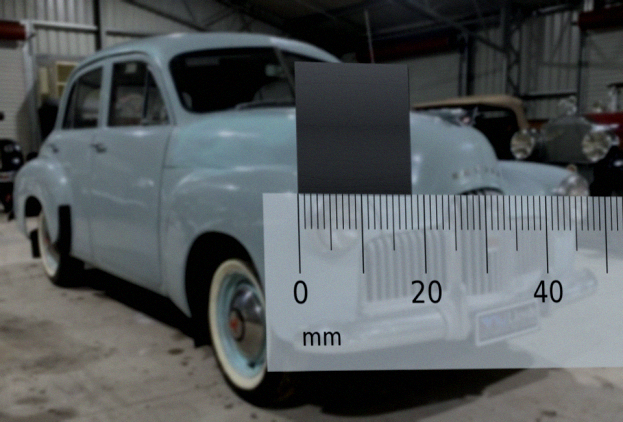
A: 18 mm
